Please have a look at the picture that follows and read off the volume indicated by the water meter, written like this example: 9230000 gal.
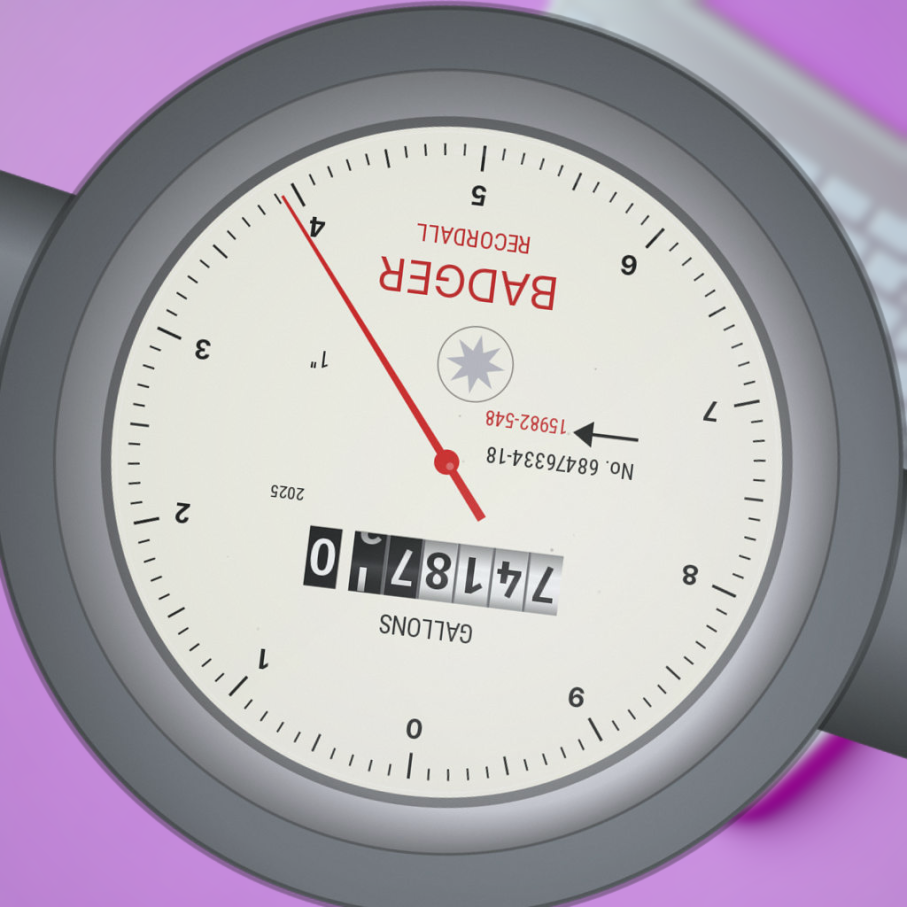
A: 7418713.9 gal
